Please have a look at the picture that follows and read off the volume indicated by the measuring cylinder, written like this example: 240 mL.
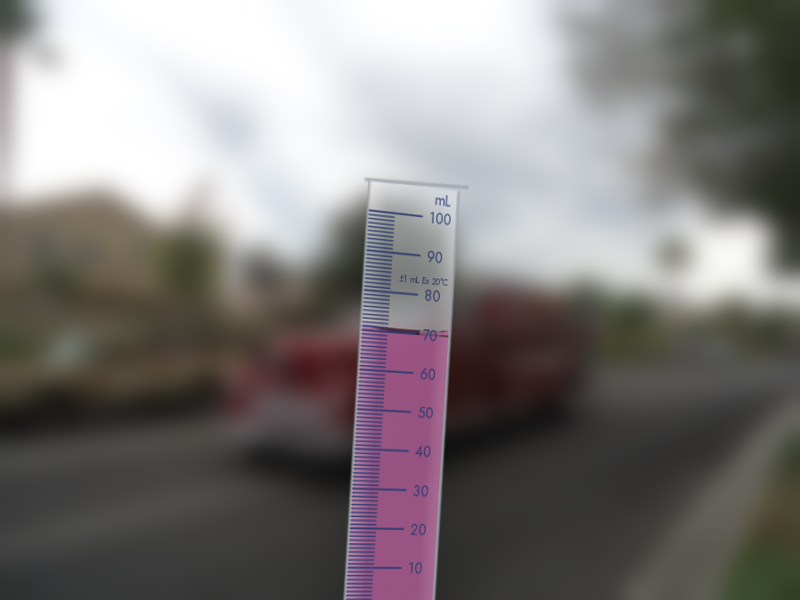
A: 70 mL
